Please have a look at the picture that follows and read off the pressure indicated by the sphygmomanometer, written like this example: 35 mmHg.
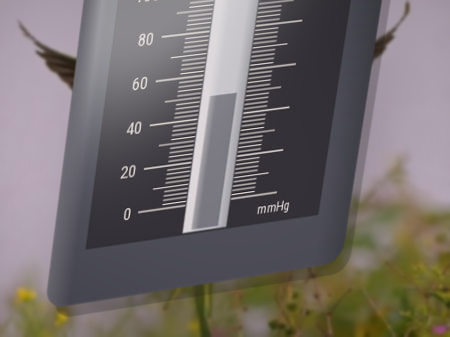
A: 50 mmHg
